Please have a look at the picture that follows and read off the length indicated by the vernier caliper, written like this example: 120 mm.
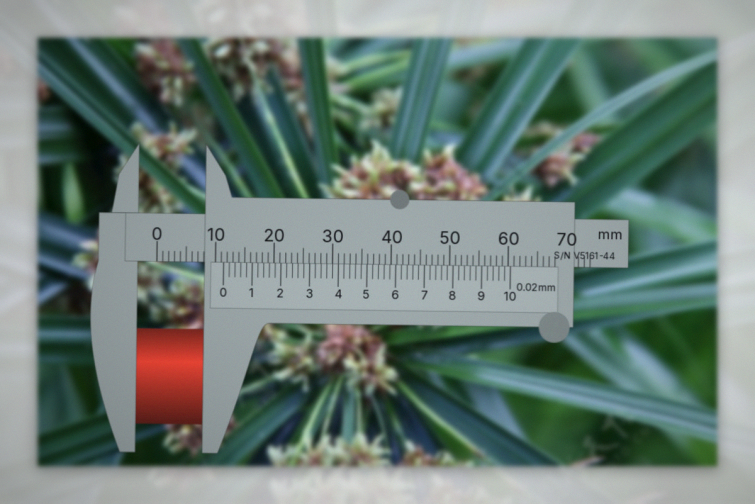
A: 11.4 mm
